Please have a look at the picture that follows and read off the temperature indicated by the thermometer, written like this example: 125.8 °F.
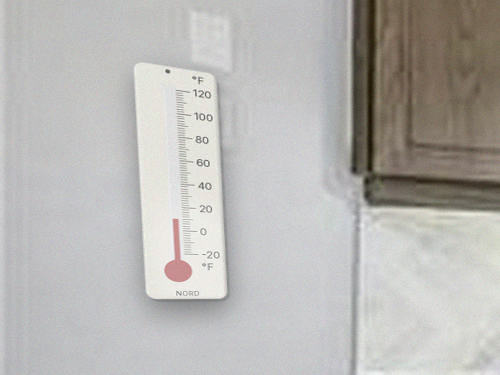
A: 10 °F
